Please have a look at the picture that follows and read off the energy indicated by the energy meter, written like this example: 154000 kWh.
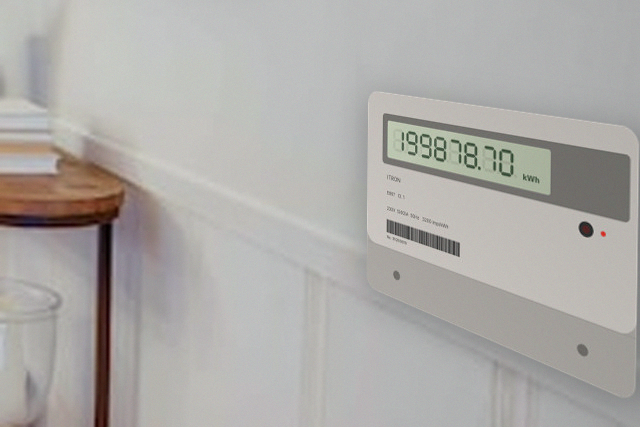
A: 199878.70 kWh
